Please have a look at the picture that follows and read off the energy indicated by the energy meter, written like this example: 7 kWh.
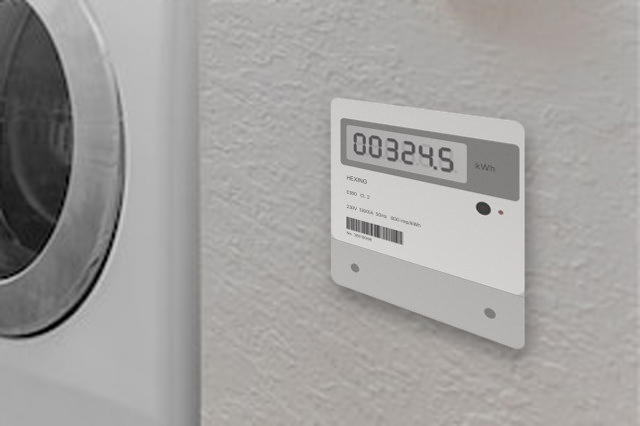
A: 324.5 kWh
